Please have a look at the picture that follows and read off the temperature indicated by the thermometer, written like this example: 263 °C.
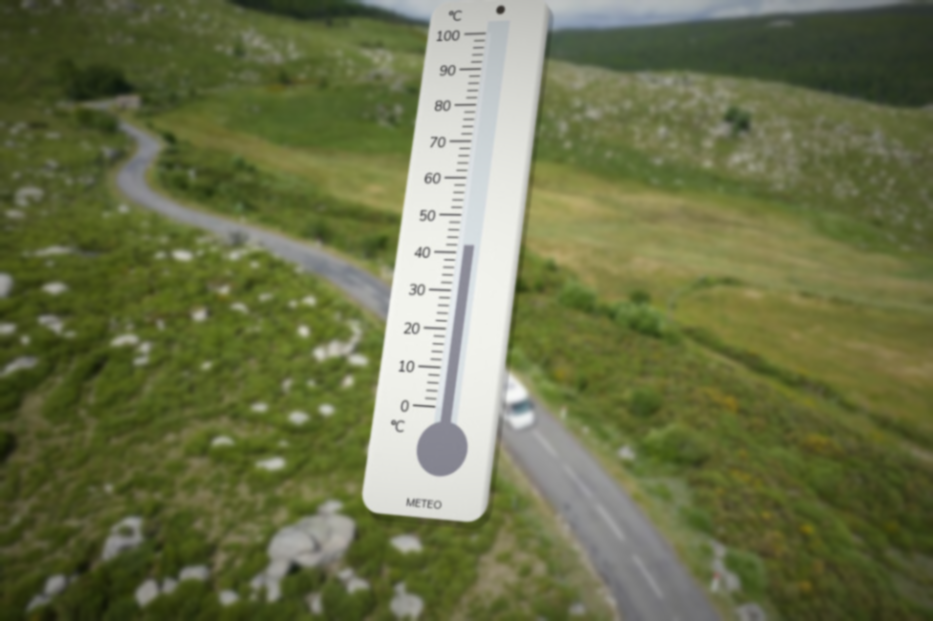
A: 42 °C
